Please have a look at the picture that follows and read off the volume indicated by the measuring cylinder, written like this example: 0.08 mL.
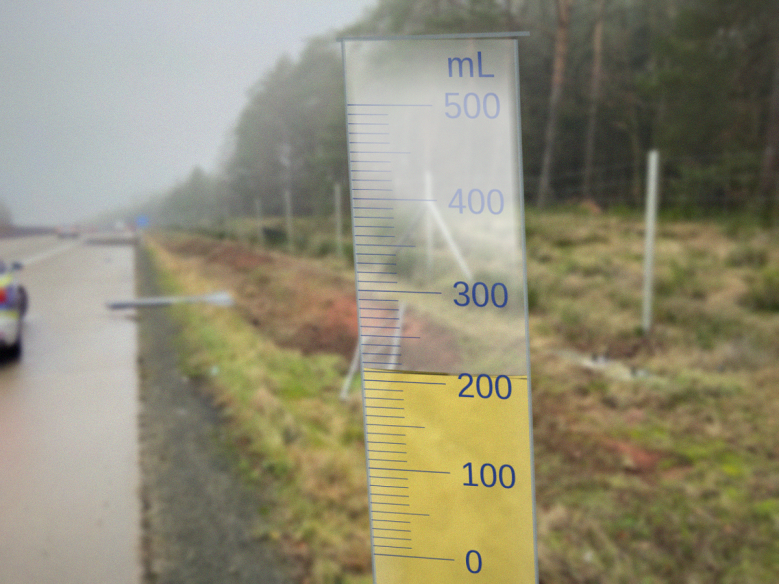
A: 210 mL
